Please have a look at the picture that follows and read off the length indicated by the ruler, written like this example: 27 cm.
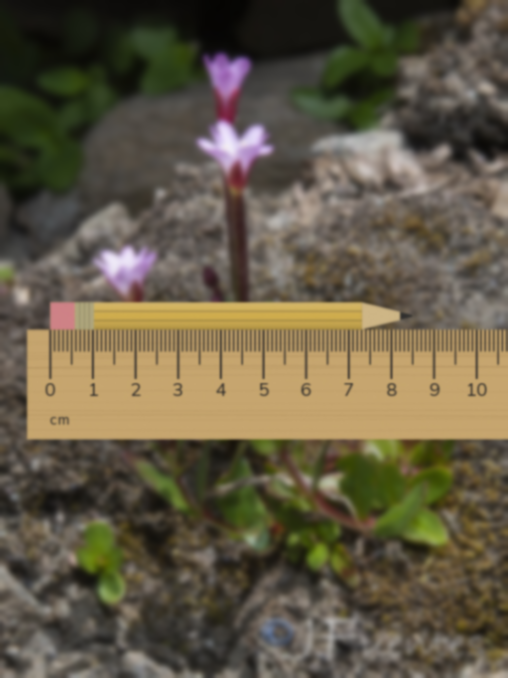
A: 8.5 cm
